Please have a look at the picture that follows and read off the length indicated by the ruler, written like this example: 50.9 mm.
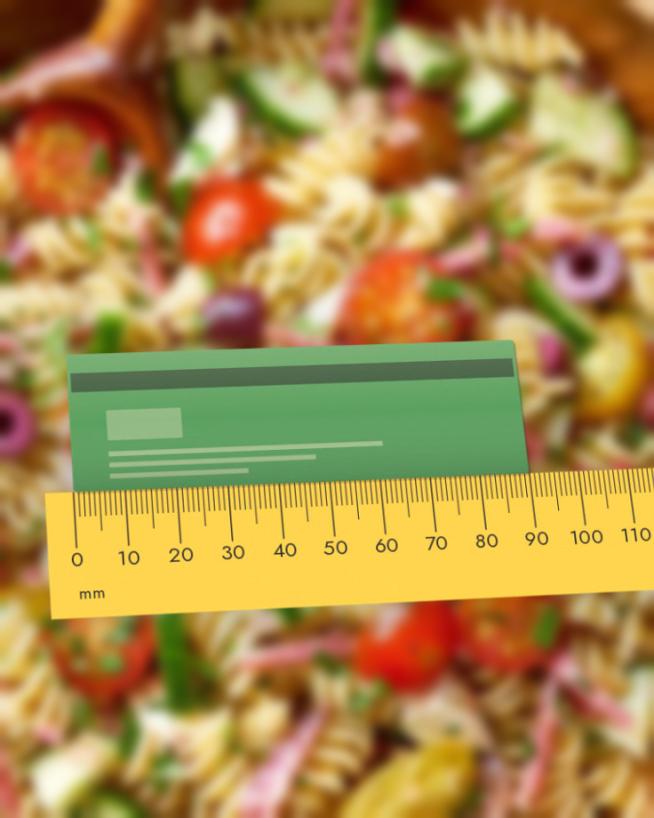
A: 90 mm
